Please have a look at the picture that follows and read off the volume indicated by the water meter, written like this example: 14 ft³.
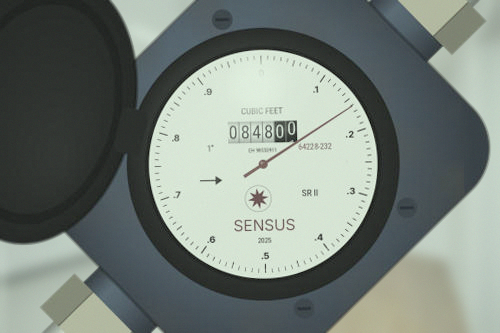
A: 84800.16 ft³
